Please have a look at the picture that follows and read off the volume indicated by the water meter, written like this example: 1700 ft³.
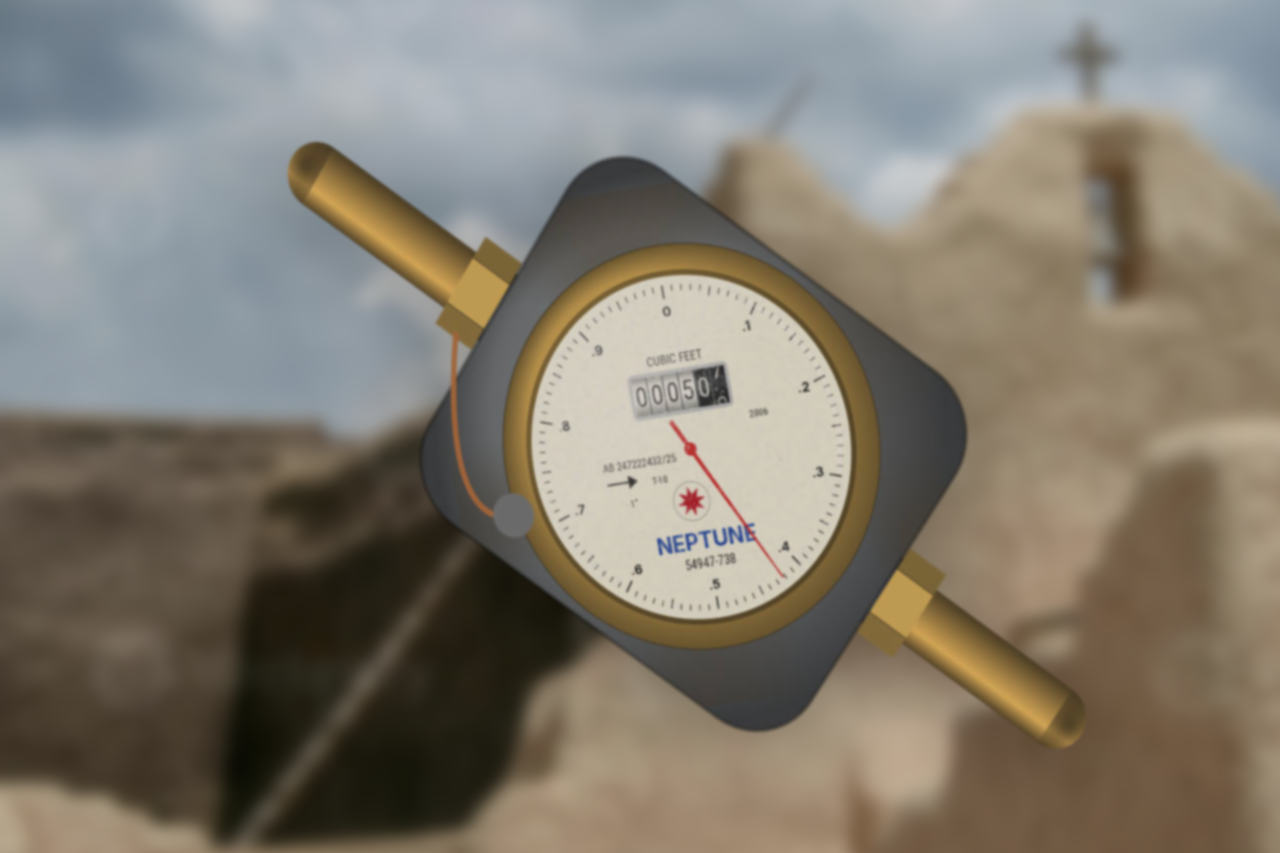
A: 507.42 ft³
